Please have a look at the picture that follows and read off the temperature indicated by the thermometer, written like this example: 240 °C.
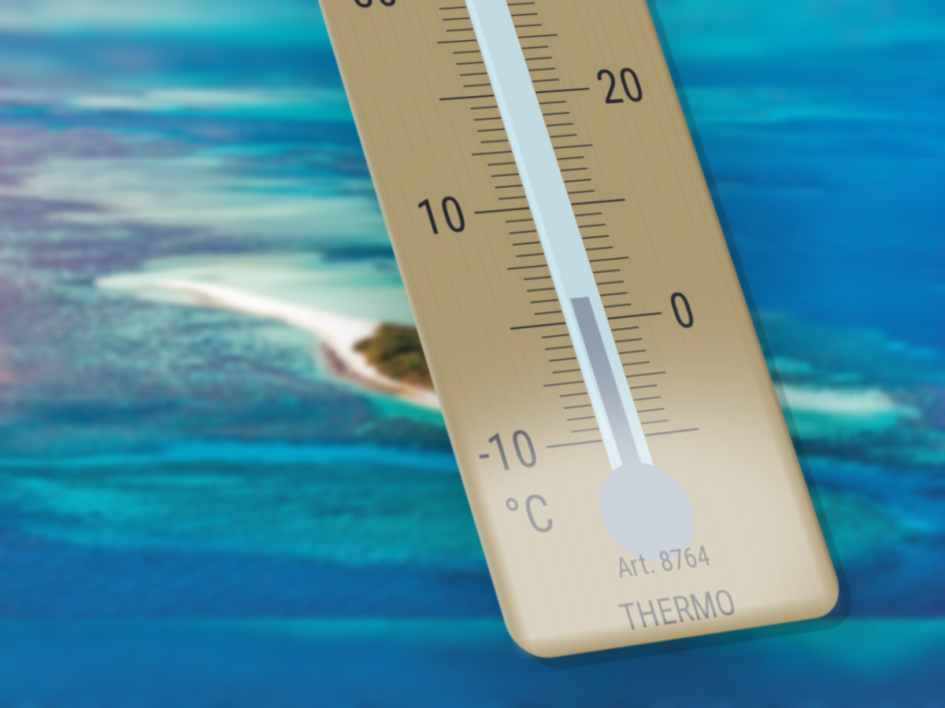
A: 2 °C
